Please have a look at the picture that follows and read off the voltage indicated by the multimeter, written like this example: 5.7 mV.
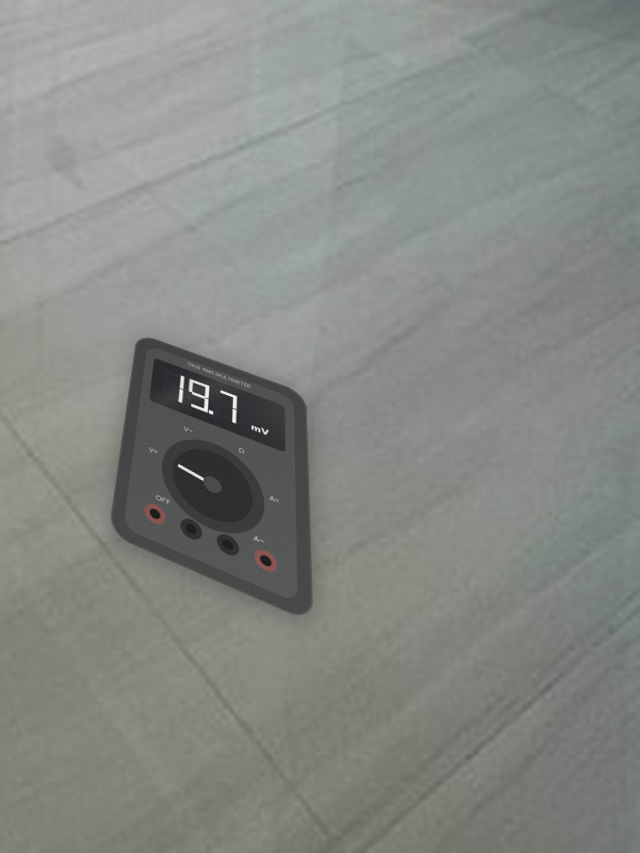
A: 19.7 mV
